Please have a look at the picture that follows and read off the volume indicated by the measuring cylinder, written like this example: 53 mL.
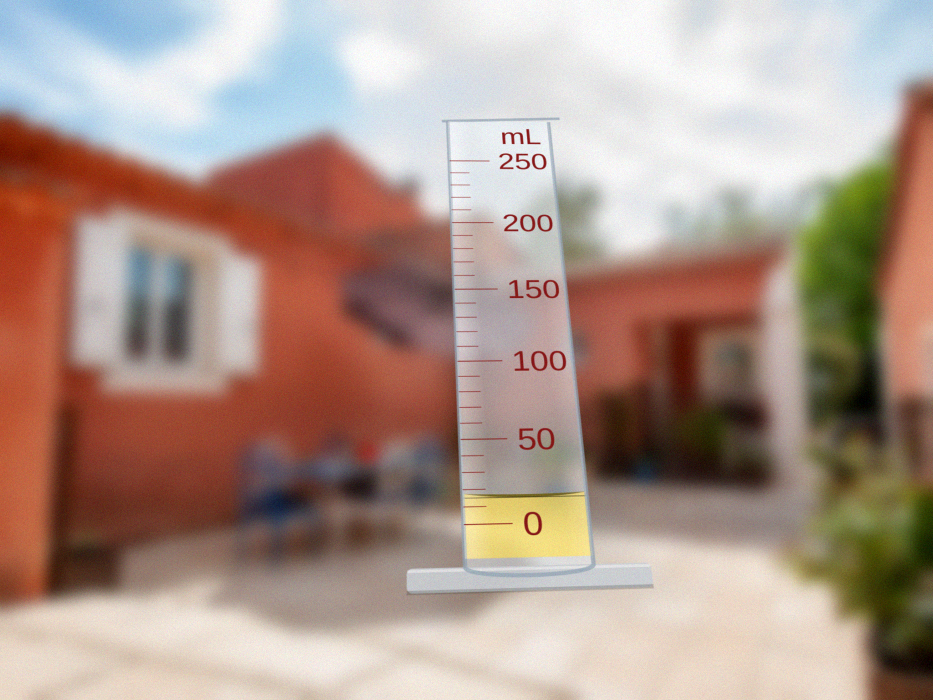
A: 15 mL
